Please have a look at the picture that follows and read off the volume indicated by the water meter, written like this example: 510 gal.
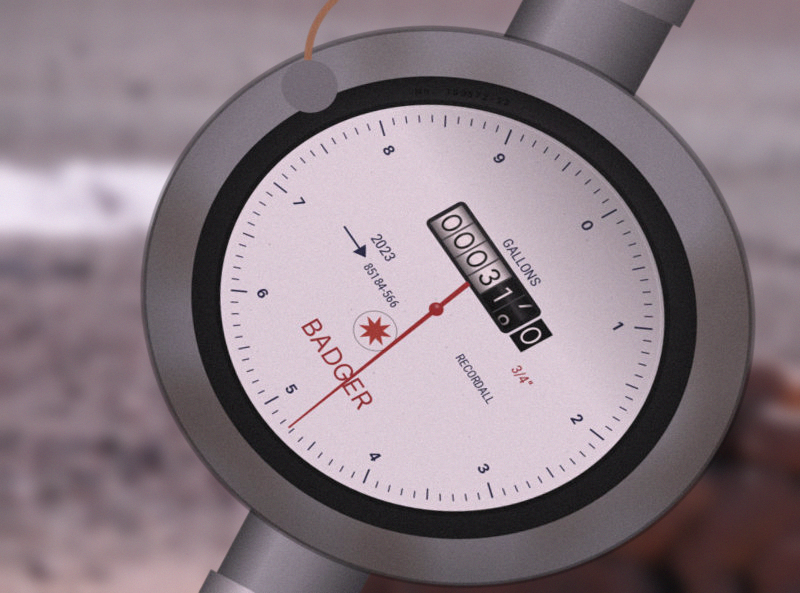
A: 3174.7 gal
